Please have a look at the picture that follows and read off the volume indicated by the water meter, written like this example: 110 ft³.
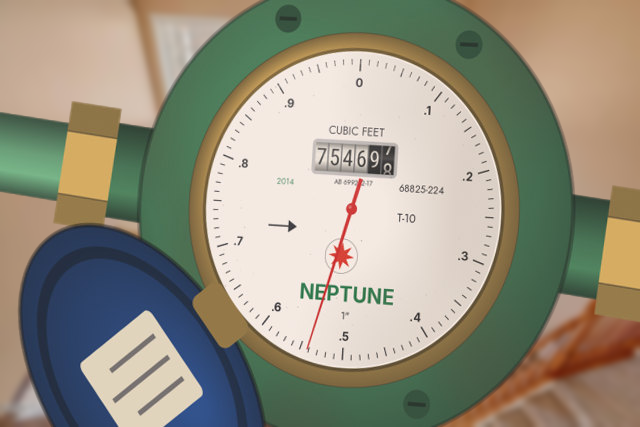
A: 754697.54 ft³
